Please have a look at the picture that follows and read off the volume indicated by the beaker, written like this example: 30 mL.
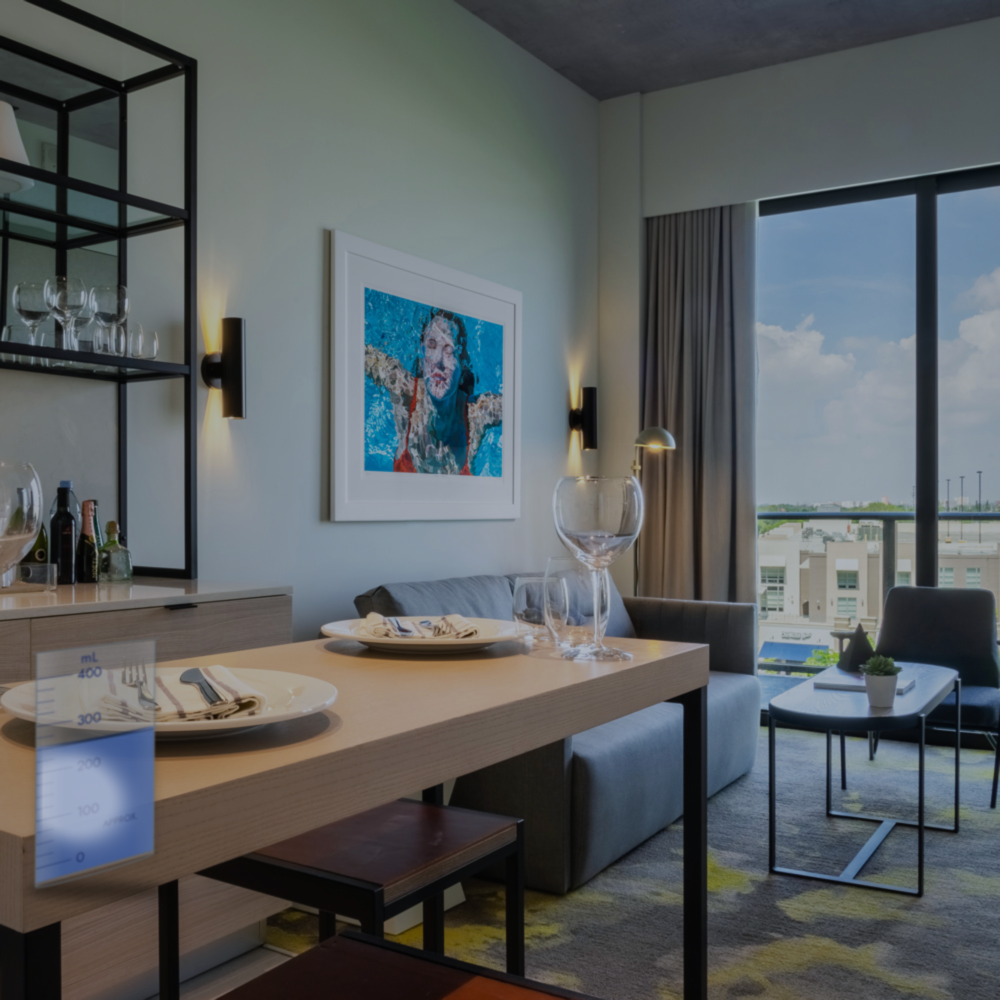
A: 250 mL
